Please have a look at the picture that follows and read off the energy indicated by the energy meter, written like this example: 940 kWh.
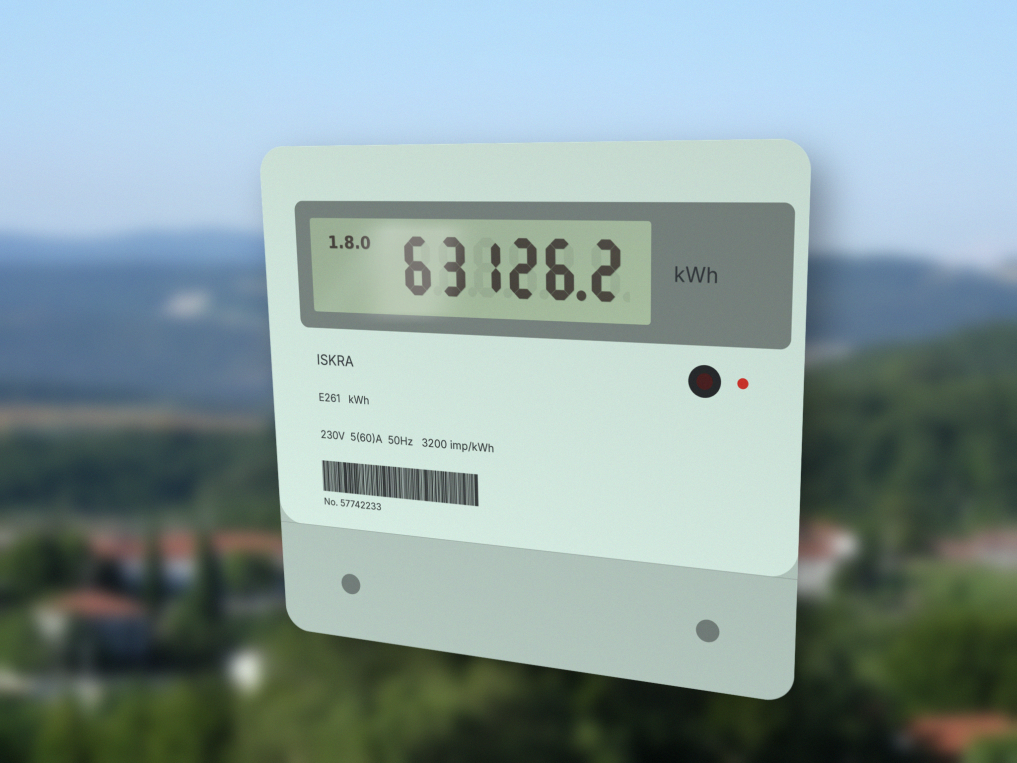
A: 63126.2 kWh
